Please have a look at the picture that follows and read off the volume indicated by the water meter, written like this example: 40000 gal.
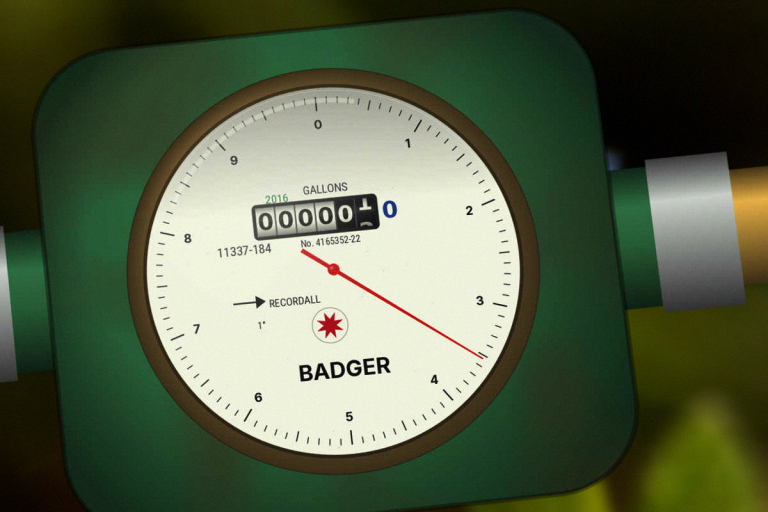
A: 13.5 gal
